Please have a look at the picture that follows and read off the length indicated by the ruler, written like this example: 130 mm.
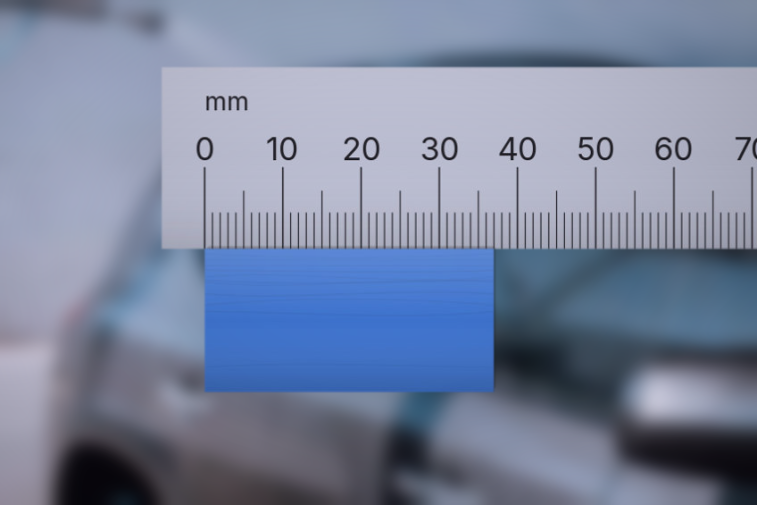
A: 37 mm
